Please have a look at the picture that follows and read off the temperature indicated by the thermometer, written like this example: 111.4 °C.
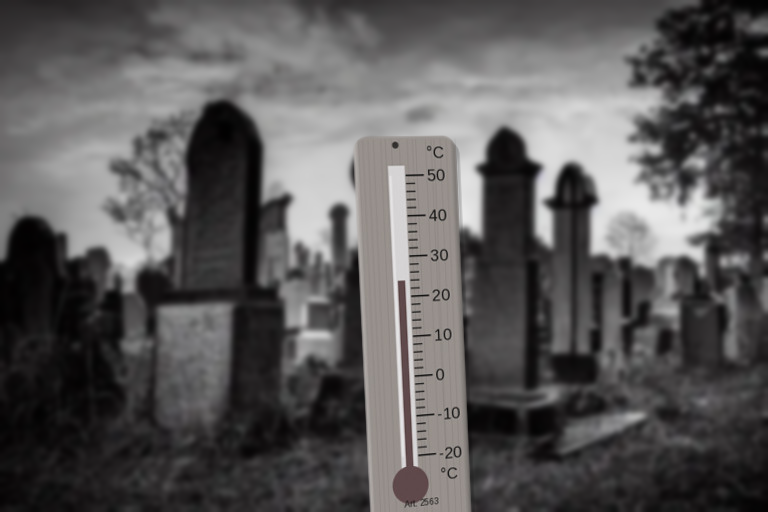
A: 24 °C
